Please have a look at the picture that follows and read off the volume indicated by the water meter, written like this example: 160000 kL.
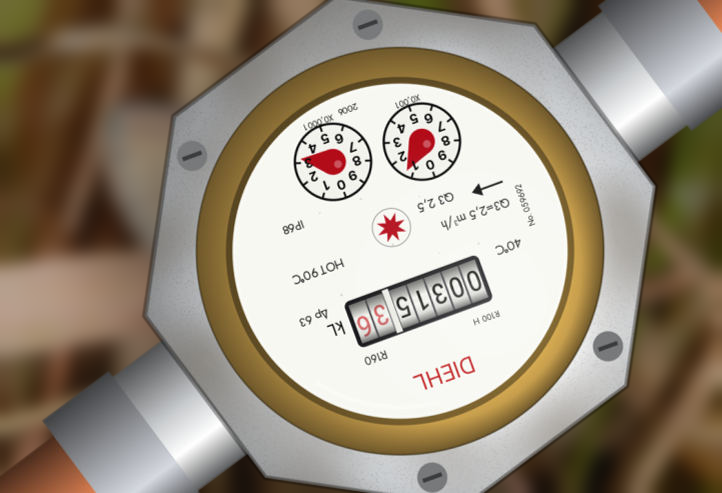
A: 315.3613 kL
